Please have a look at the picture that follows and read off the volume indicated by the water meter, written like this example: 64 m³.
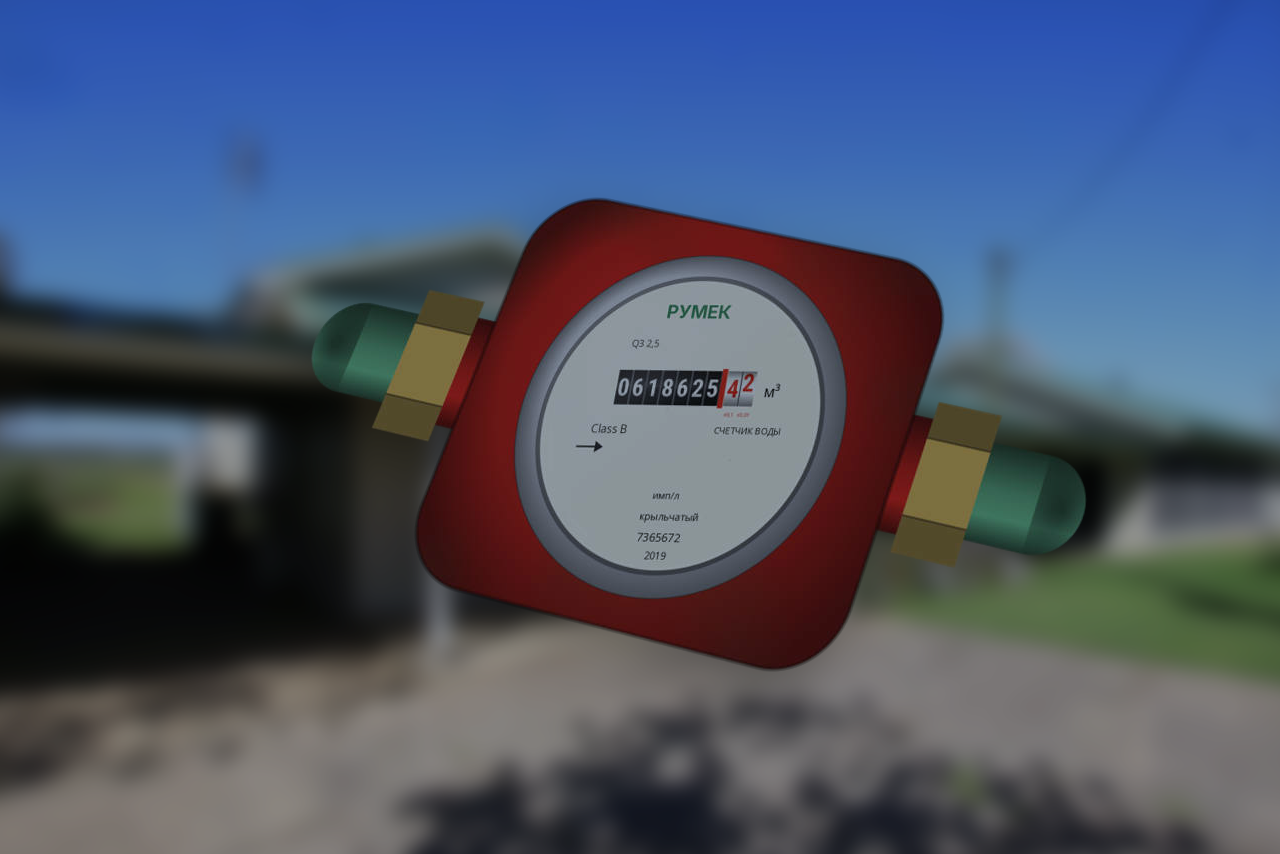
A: 618625.42 m³
